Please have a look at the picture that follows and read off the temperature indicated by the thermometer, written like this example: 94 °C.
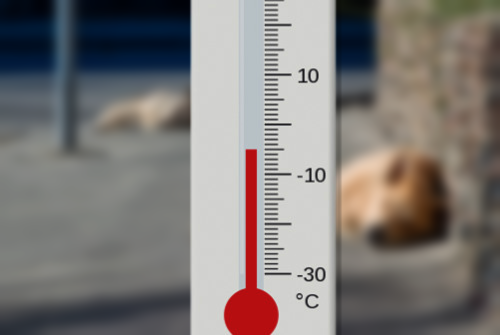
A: -5 °C
